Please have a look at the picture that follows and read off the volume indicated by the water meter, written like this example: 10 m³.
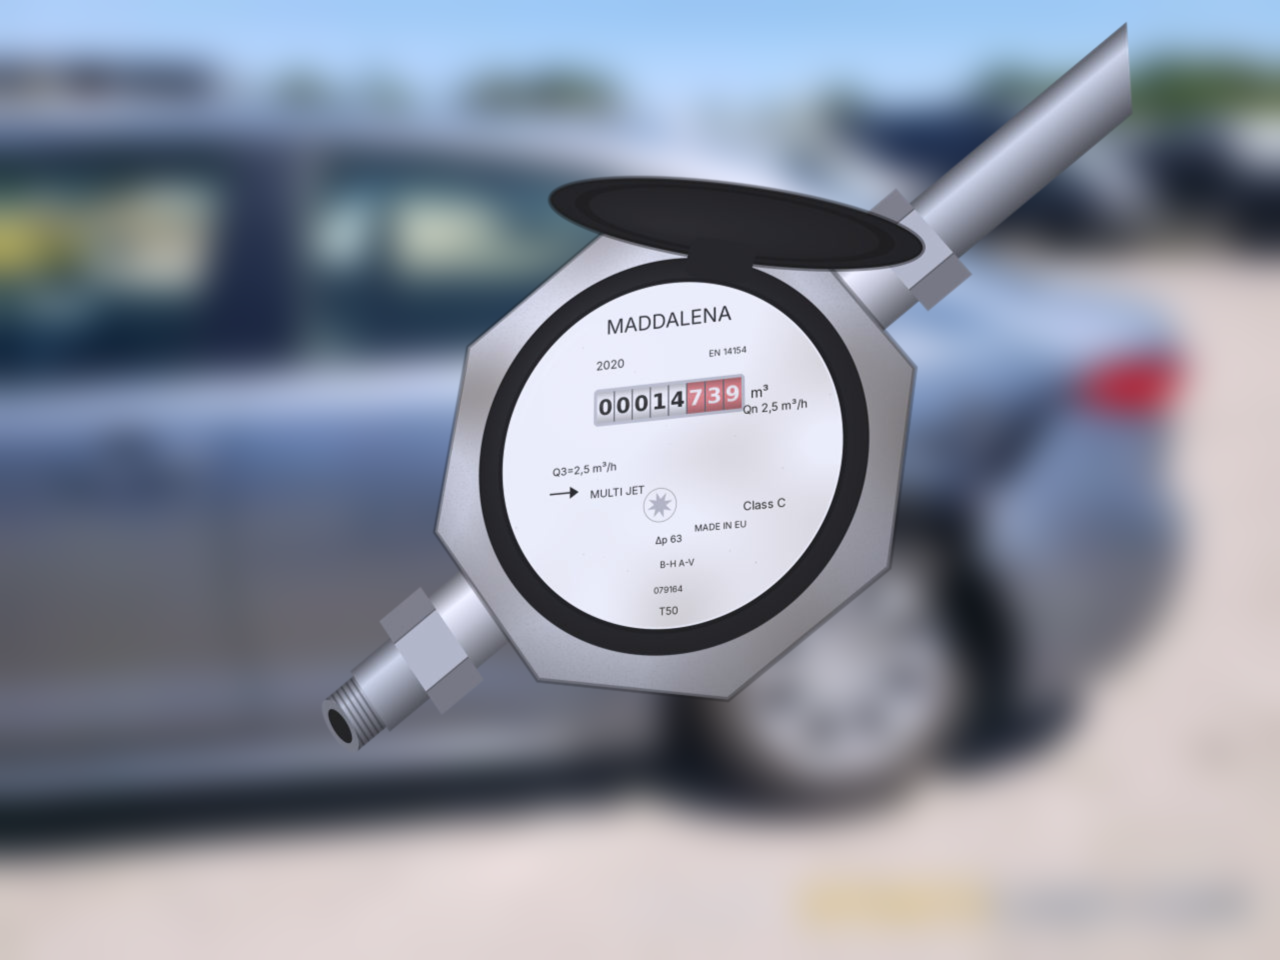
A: 14.739 m³
